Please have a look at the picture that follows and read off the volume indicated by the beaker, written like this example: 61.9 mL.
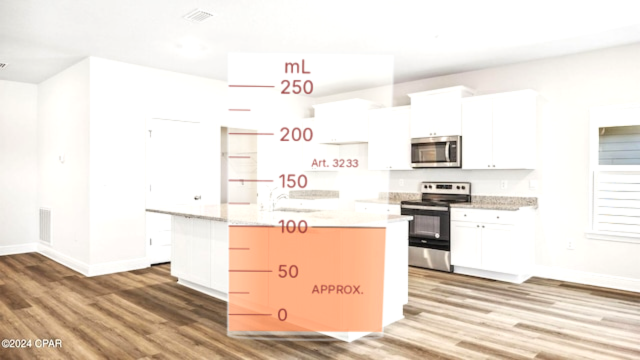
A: 100 mL
